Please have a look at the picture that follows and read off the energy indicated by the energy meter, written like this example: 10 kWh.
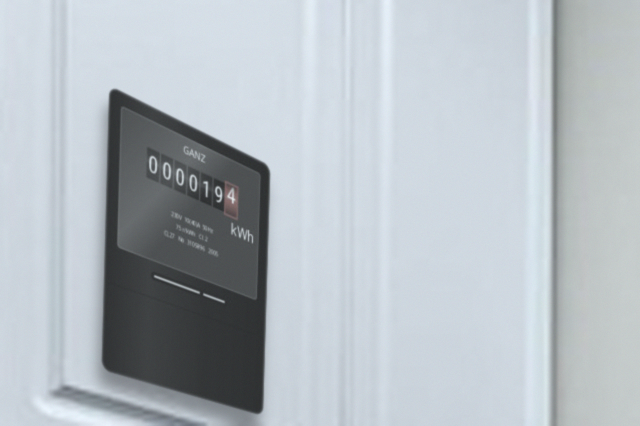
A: 19.4 kWh
